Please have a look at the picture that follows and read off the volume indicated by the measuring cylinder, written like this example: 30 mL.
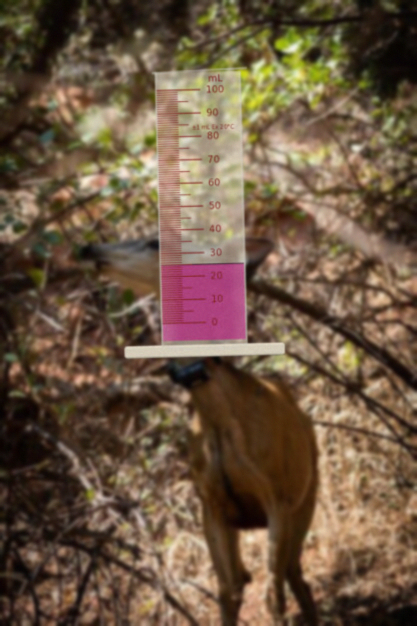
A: 25 mL
